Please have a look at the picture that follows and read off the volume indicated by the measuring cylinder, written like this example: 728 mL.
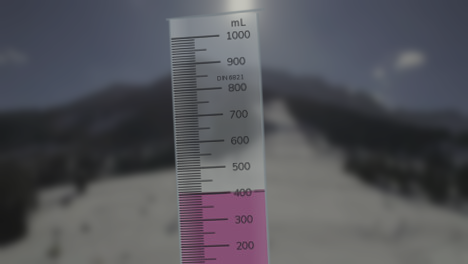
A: 400 mL
